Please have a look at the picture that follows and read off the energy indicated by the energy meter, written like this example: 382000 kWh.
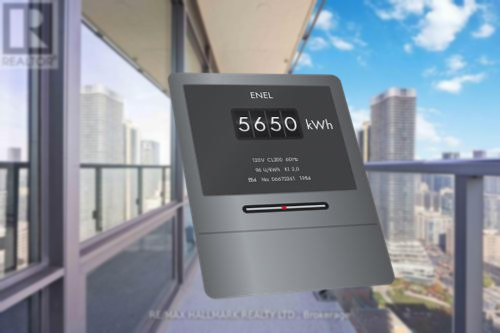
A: 5650 kWh
